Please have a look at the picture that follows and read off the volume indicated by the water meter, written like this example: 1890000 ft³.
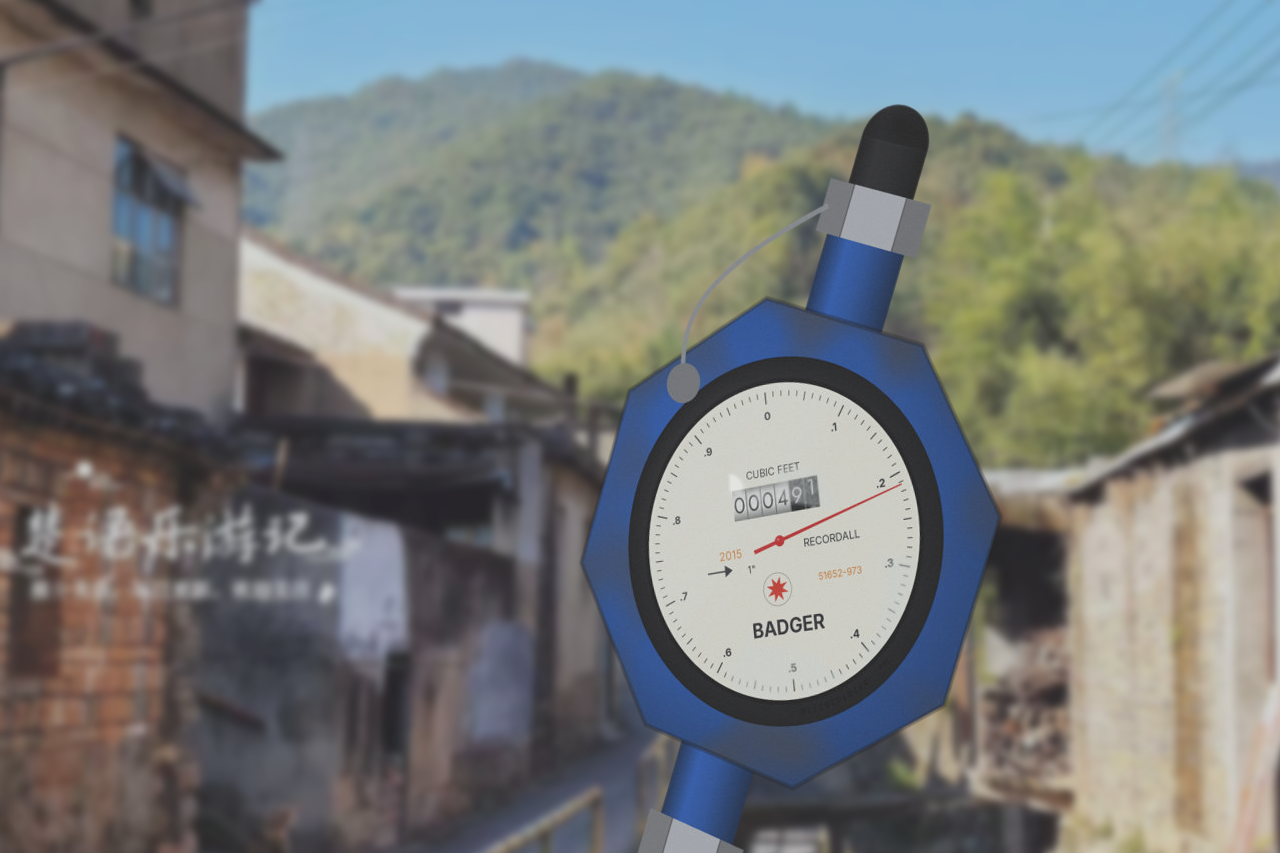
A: 491.21 ft³
